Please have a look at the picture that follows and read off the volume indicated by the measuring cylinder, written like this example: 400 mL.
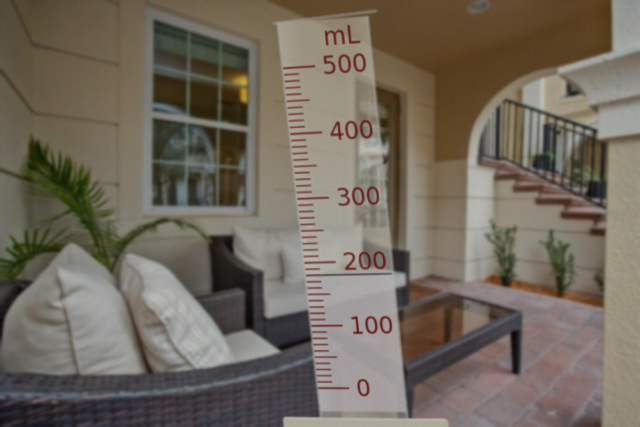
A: 180 mL
